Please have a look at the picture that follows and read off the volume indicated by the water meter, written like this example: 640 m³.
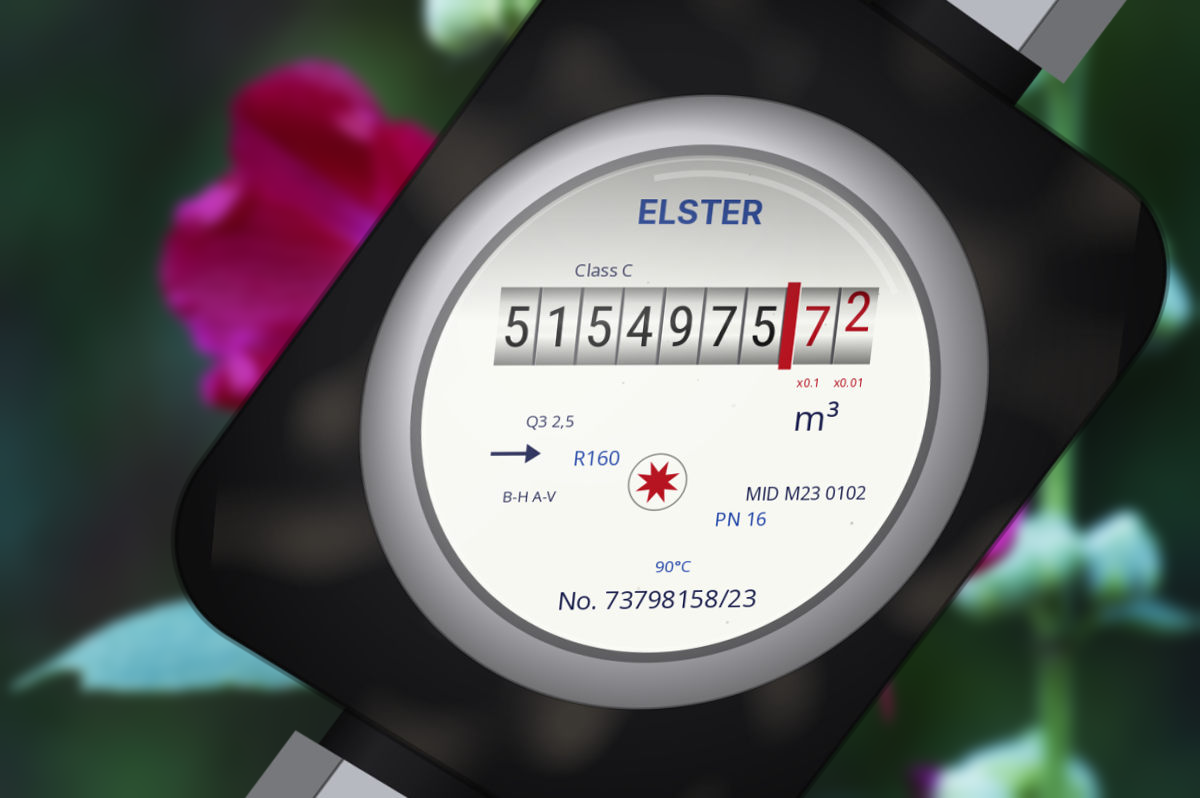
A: 5154975.72 m³
